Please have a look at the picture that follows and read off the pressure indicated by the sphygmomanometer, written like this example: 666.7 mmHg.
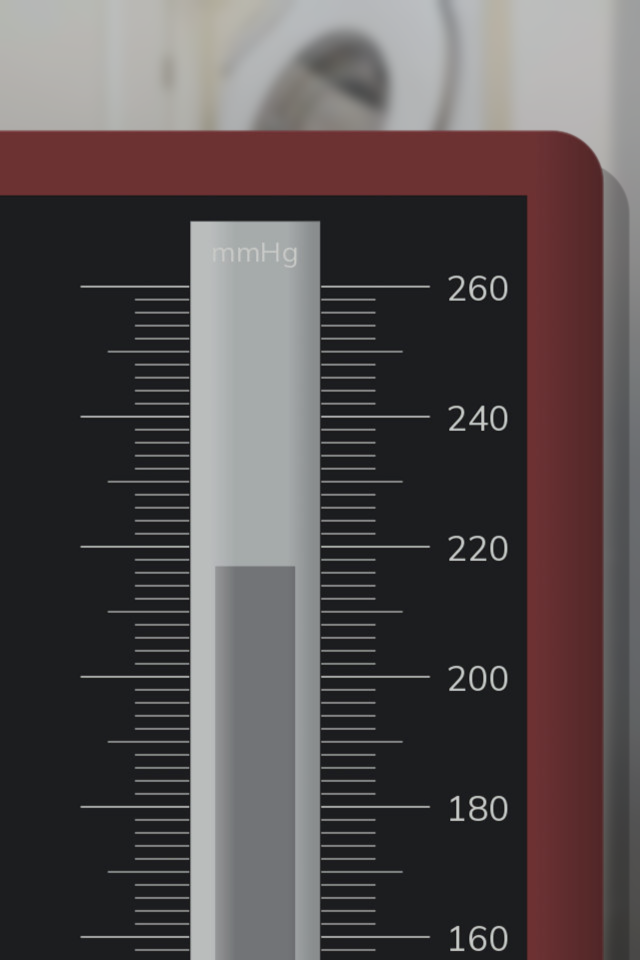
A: 217 mmHg
